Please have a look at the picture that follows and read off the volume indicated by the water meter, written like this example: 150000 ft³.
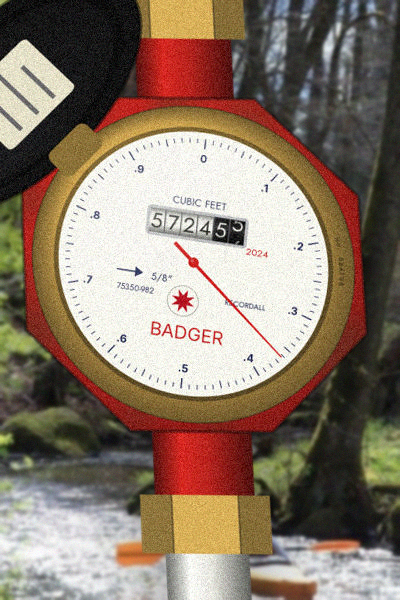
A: 572455.36 ft³
